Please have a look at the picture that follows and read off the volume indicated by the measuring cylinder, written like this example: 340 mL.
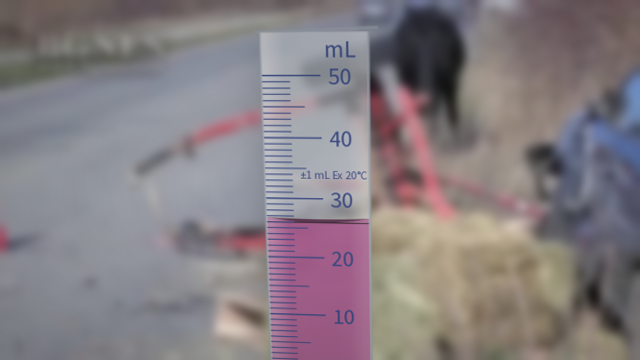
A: 26 mL
